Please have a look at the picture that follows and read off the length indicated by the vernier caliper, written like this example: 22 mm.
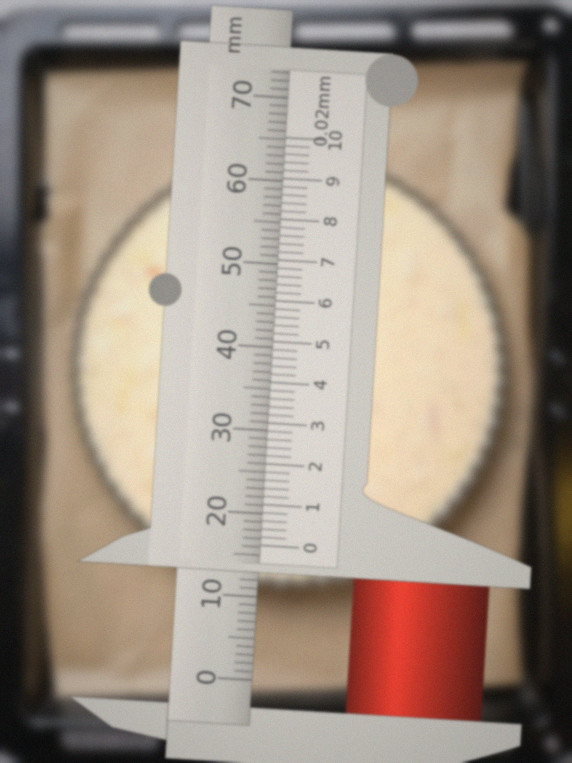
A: 16.2 mm
